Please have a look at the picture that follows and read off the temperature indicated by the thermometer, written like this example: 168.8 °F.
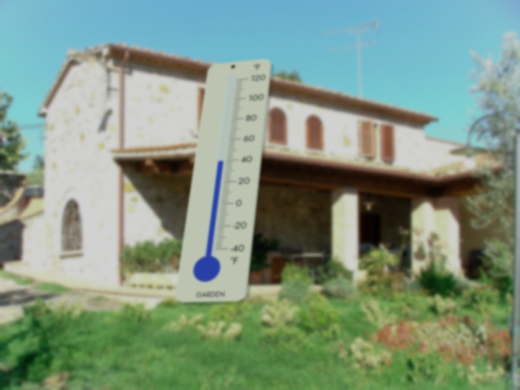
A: 40 °F
